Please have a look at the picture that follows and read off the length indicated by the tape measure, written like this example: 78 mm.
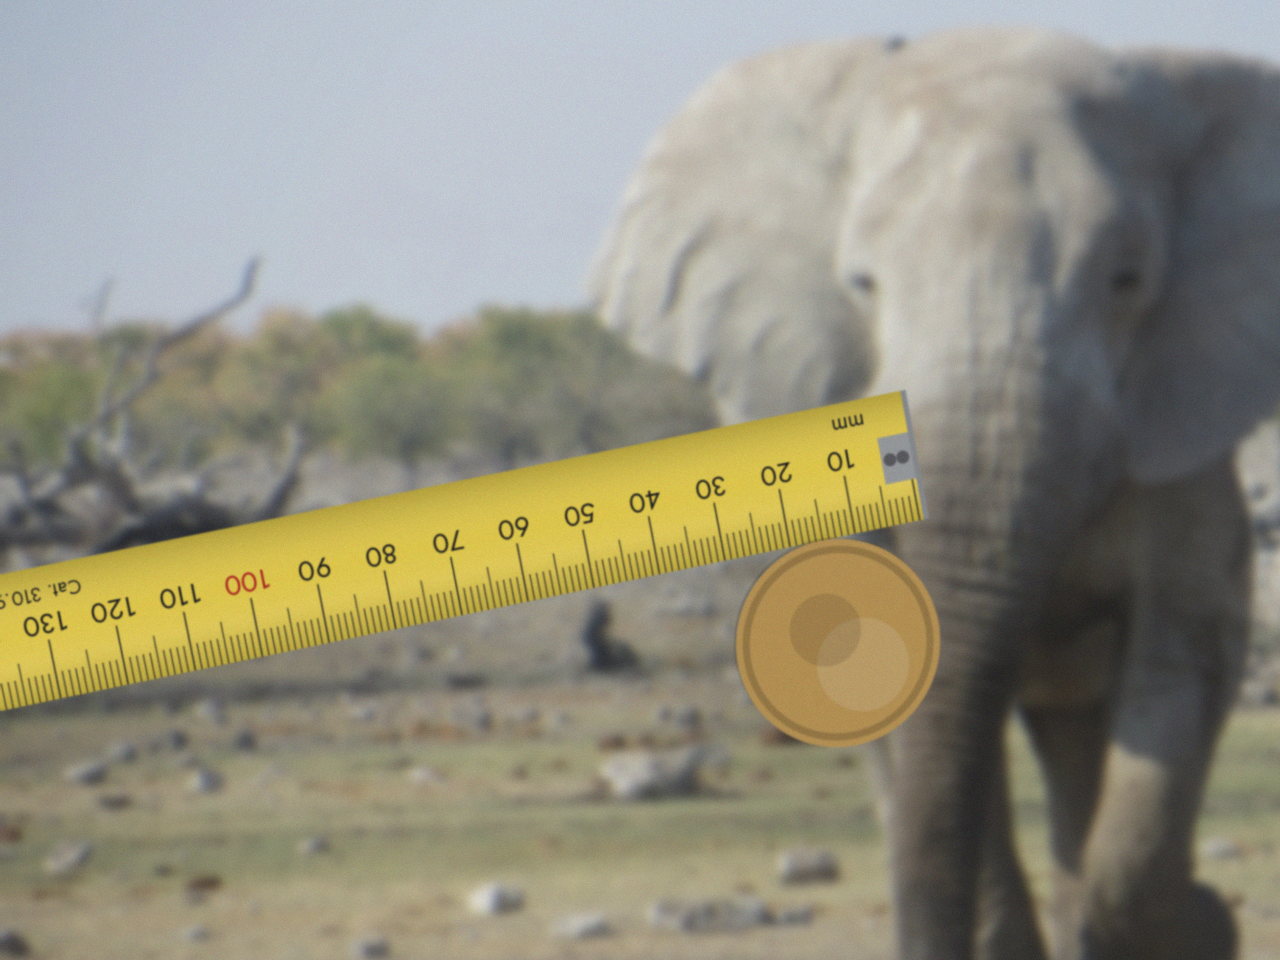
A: 31 mm
